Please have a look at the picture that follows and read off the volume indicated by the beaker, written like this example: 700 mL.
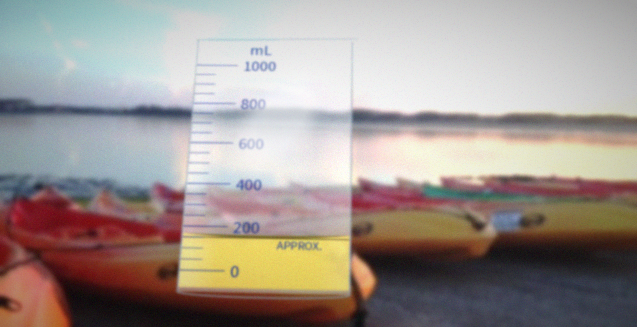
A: 150 mL
